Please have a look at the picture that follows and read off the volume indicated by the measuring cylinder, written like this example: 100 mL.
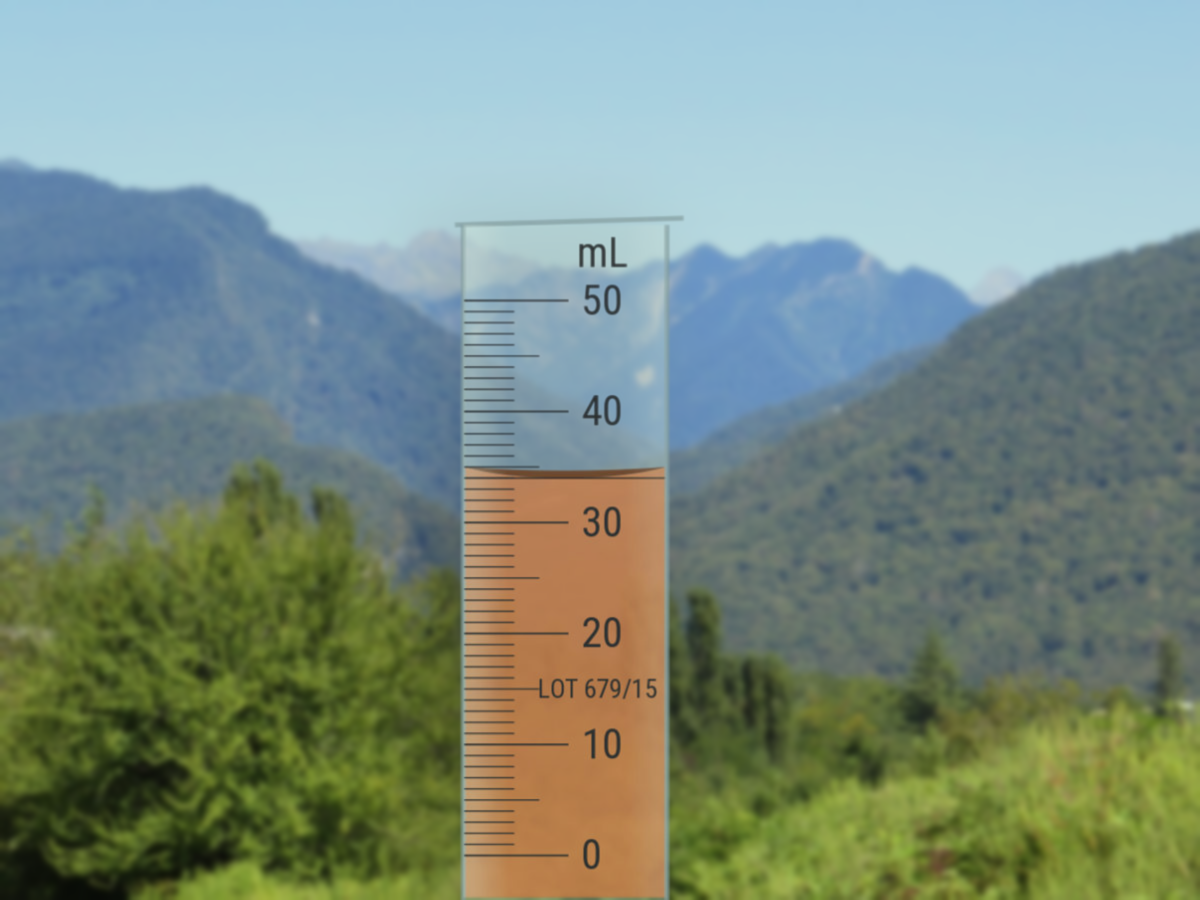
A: 34 mL
